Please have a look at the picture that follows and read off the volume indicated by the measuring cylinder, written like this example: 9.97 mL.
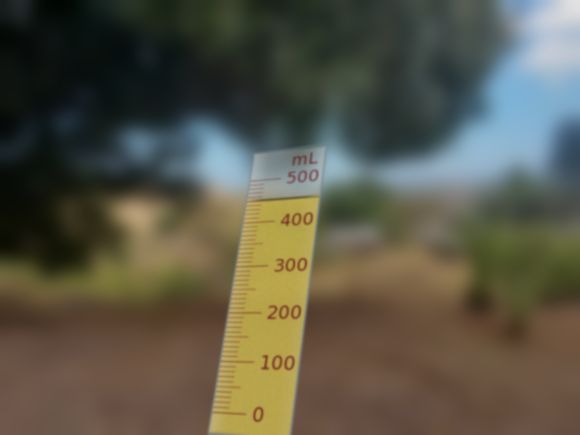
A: 450 mL
